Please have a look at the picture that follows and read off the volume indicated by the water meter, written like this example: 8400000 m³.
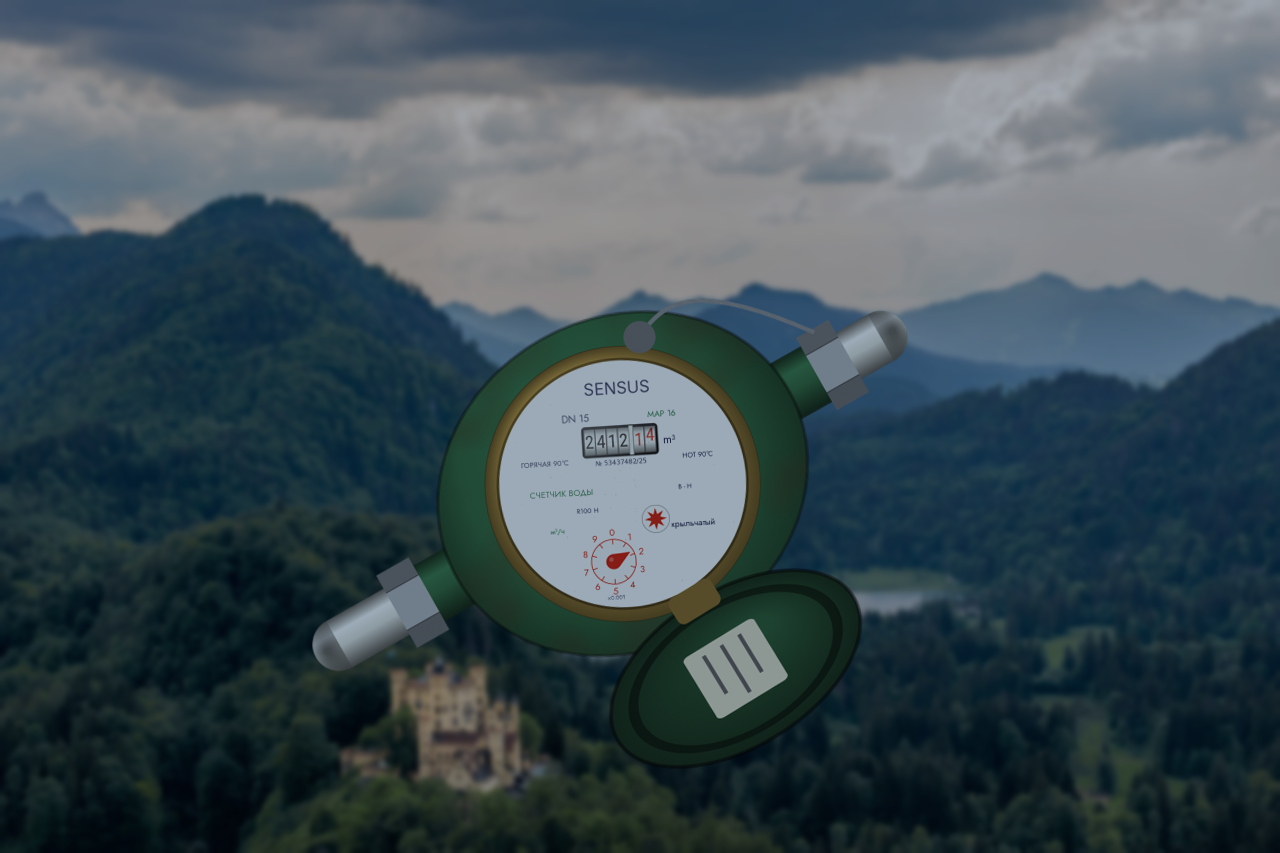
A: 2412.141 m³
